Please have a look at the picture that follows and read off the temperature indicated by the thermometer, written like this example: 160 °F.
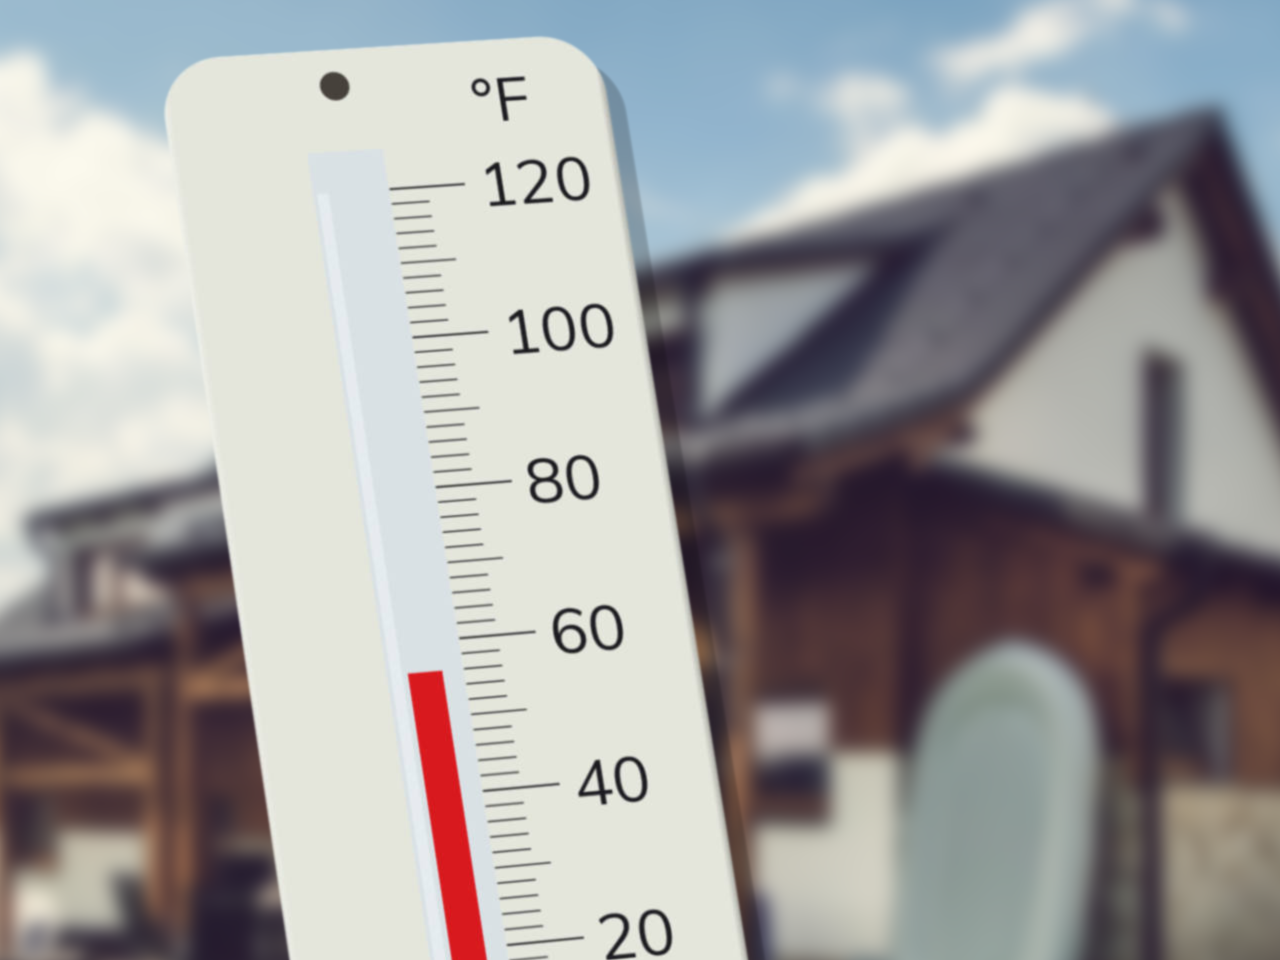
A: 56 °F
